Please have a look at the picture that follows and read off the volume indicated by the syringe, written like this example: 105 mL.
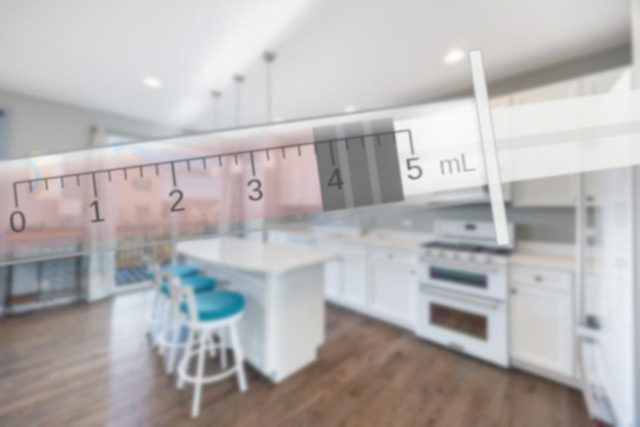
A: 3.8 mL
